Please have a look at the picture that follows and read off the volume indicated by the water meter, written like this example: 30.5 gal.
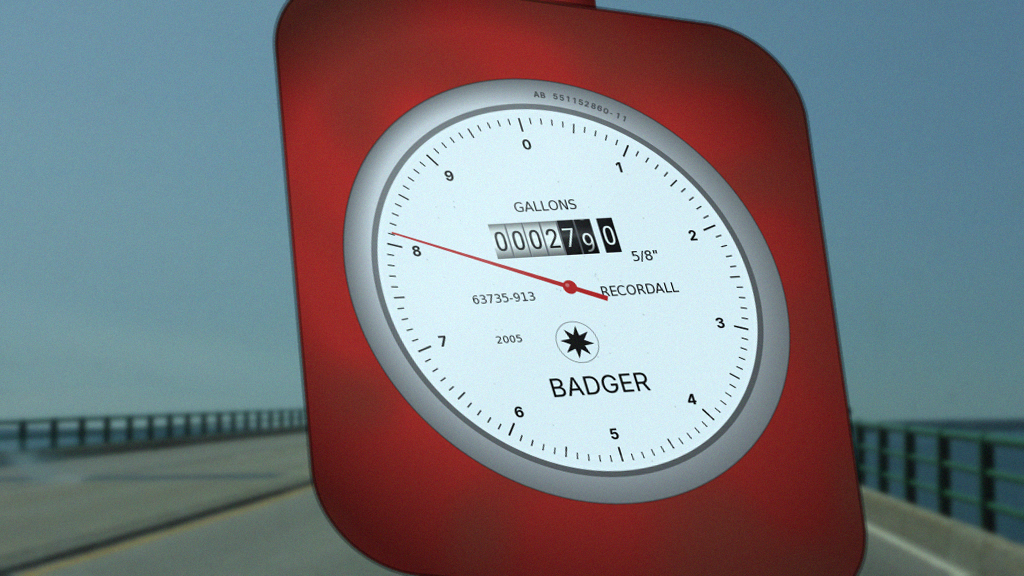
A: 2788.1 gal
